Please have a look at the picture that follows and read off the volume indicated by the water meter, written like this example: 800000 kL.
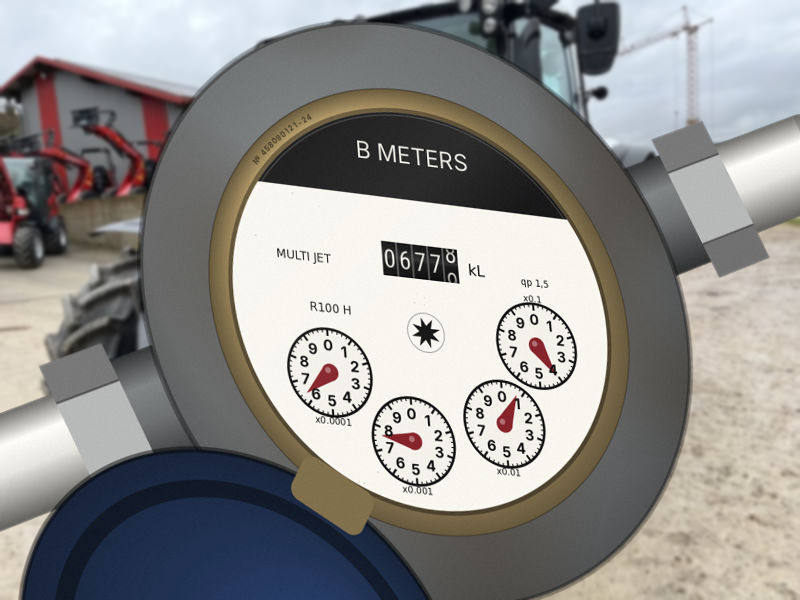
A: 6778.4076 kL
